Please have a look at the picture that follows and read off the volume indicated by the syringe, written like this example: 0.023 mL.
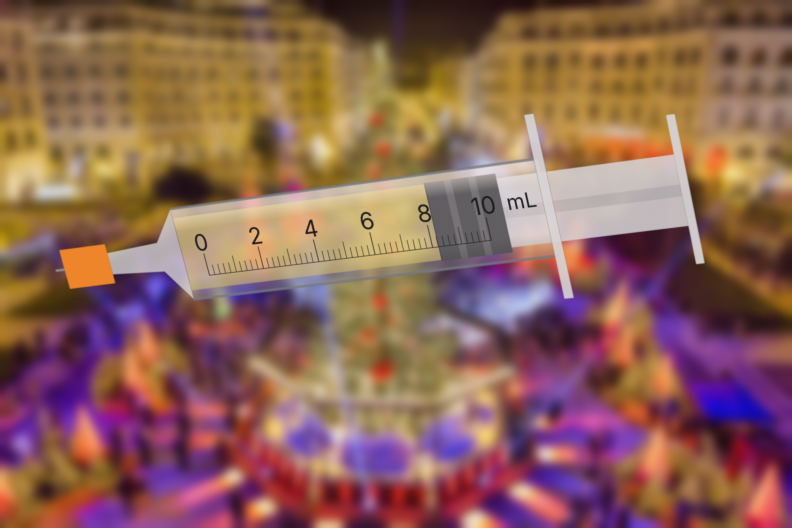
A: 8.2 mL
